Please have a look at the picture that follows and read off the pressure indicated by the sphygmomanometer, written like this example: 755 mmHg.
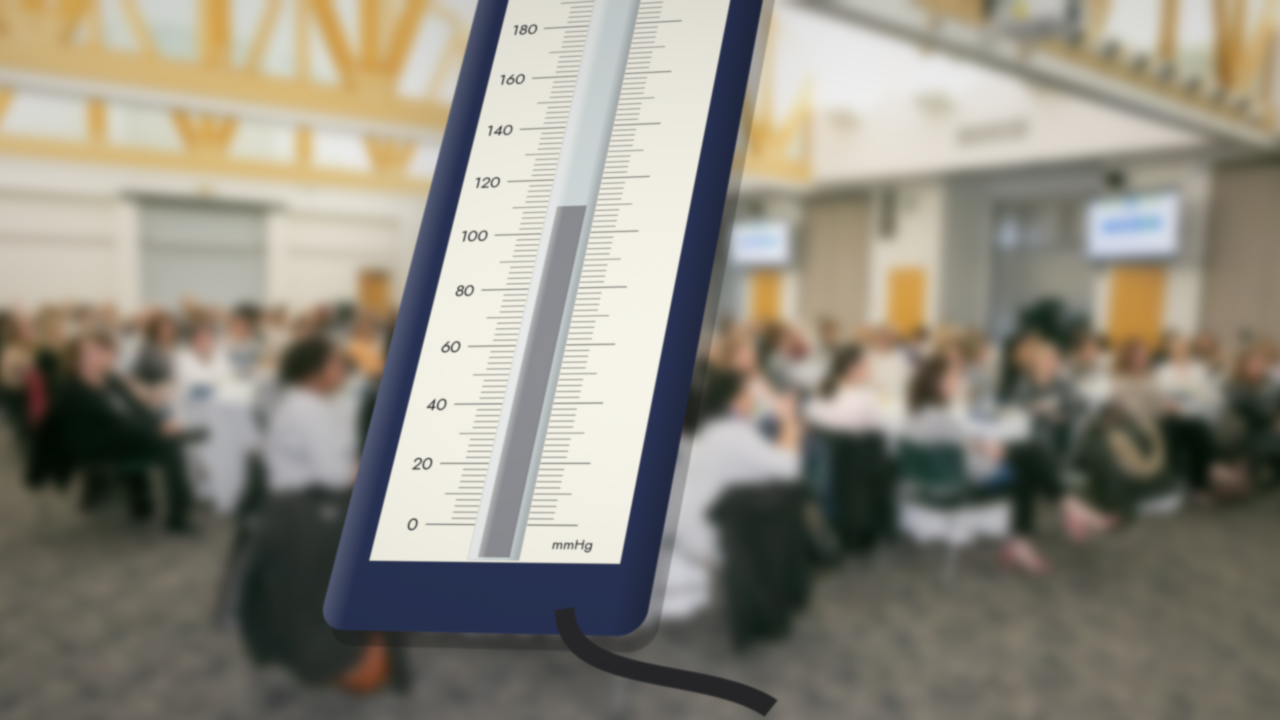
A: 110 mmHg
